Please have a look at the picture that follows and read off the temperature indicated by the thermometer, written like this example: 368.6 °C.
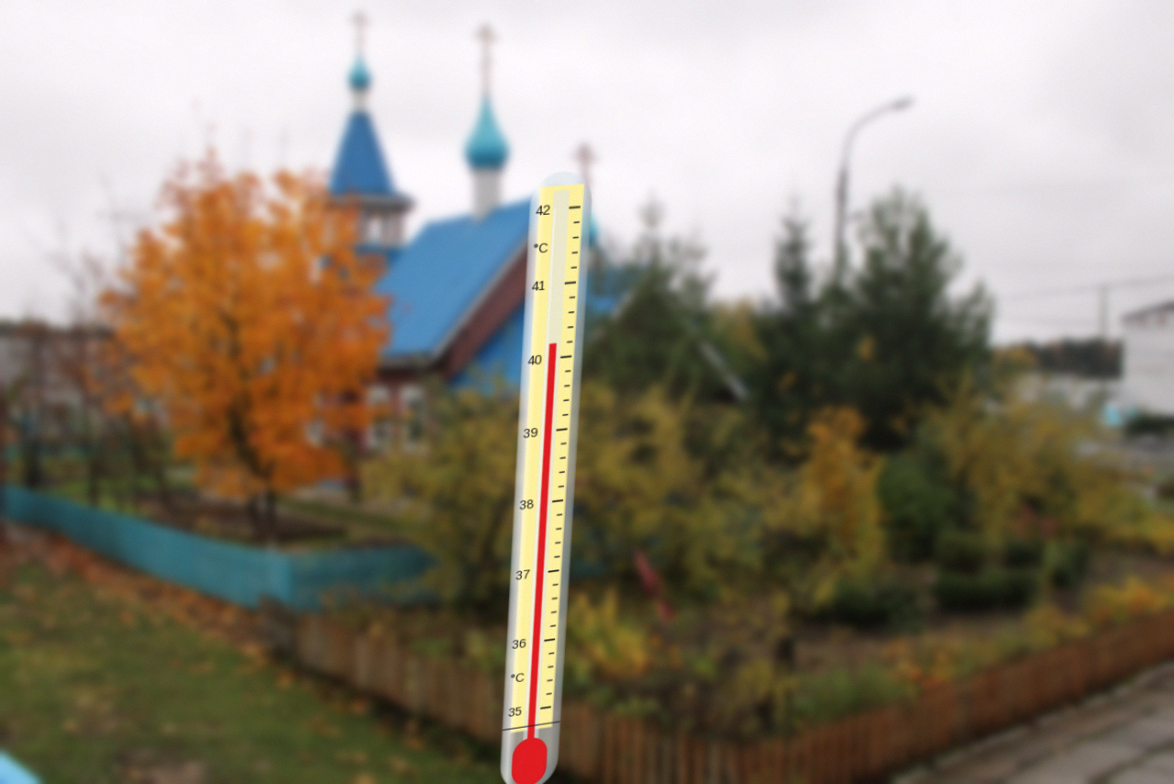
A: 40.2 °C
